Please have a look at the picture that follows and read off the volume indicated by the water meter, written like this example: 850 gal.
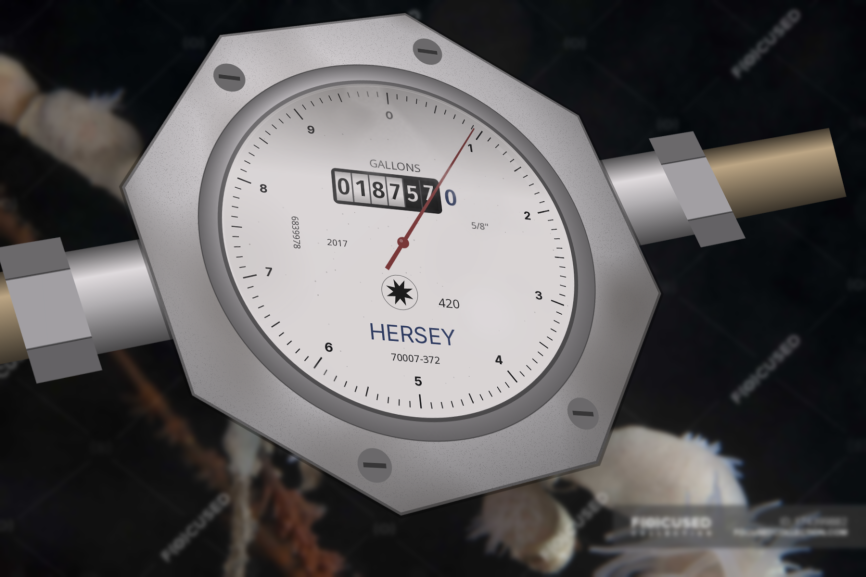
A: 187570.9 gal
